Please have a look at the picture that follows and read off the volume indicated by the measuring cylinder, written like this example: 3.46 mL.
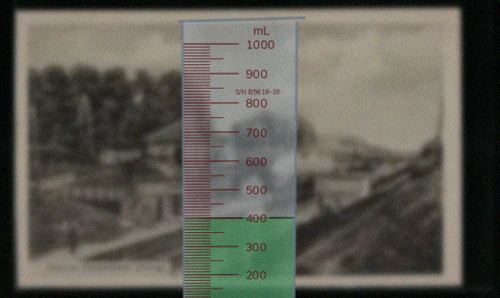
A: 400 mL
